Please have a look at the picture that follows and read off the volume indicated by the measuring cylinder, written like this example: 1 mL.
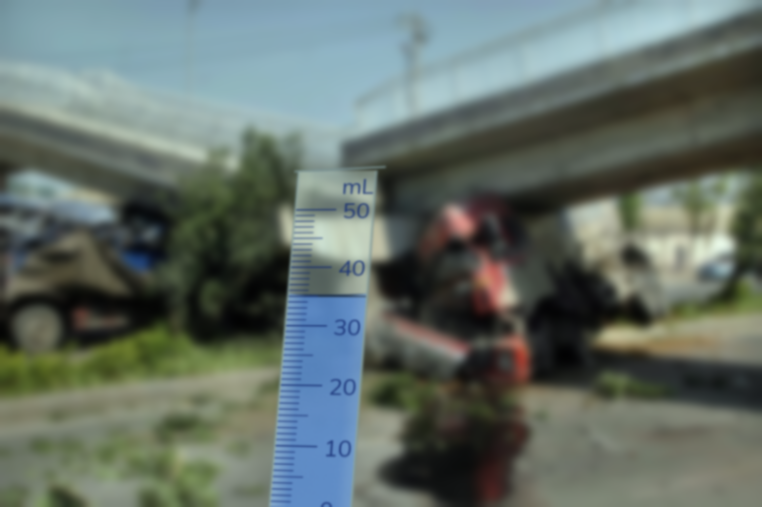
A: 35 mL
